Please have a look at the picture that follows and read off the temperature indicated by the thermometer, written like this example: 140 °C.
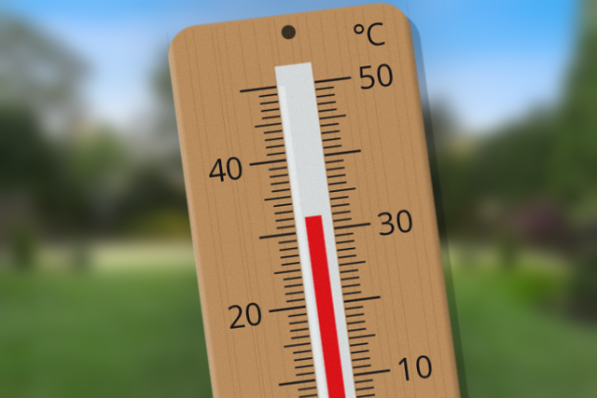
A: 32 °C
